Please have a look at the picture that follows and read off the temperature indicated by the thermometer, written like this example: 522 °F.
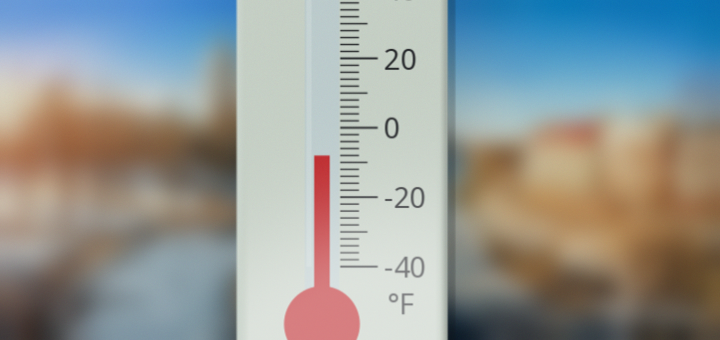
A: -8 °F
